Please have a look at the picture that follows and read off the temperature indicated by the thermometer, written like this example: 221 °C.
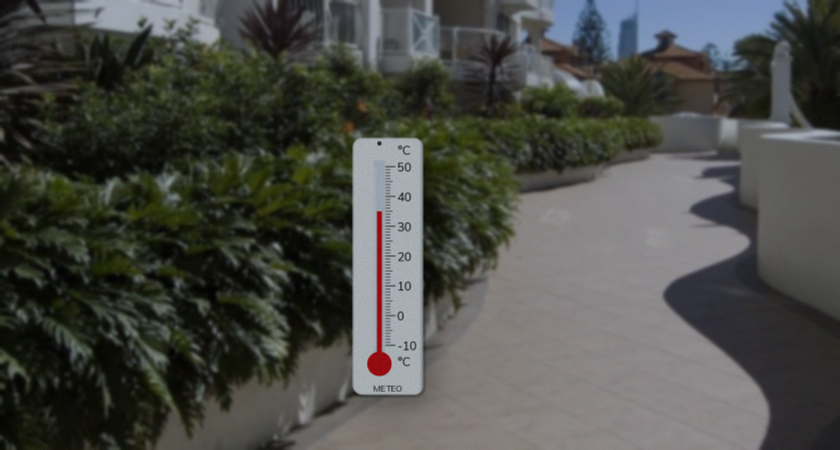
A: 35 °C
